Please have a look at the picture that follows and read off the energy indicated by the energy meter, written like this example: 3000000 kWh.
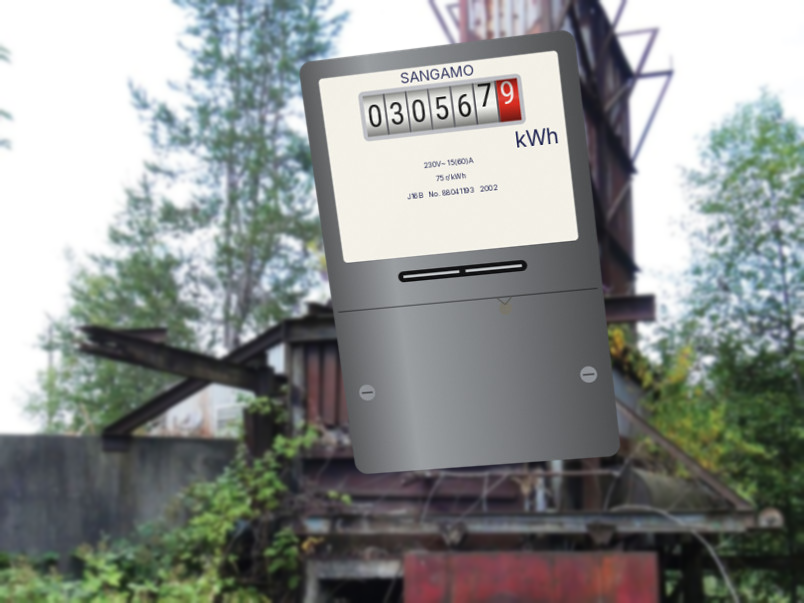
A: 30567.9 kWh
